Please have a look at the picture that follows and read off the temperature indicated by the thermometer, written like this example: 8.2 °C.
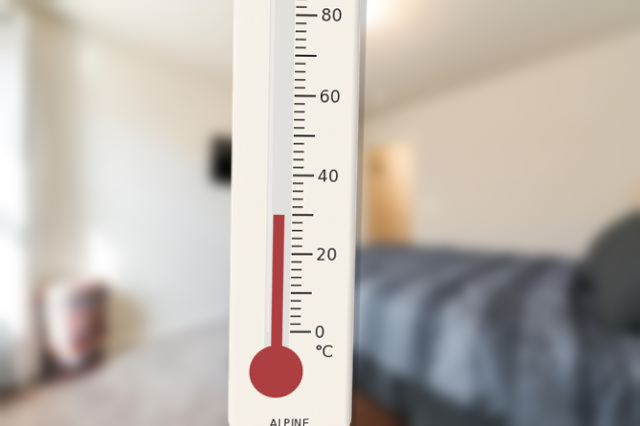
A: 30 °C
